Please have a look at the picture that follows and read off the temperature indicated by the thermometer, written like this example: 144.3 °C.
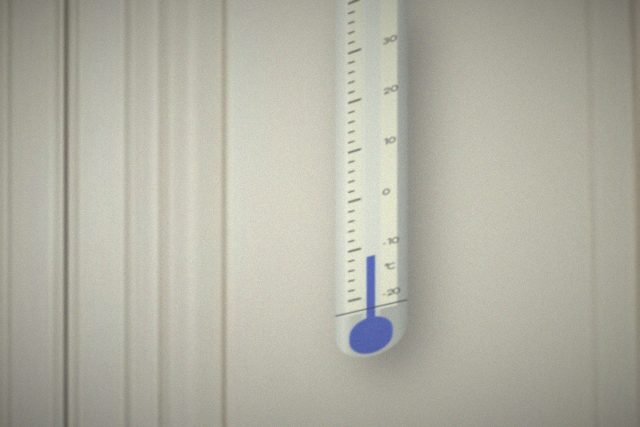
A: -12 °C
